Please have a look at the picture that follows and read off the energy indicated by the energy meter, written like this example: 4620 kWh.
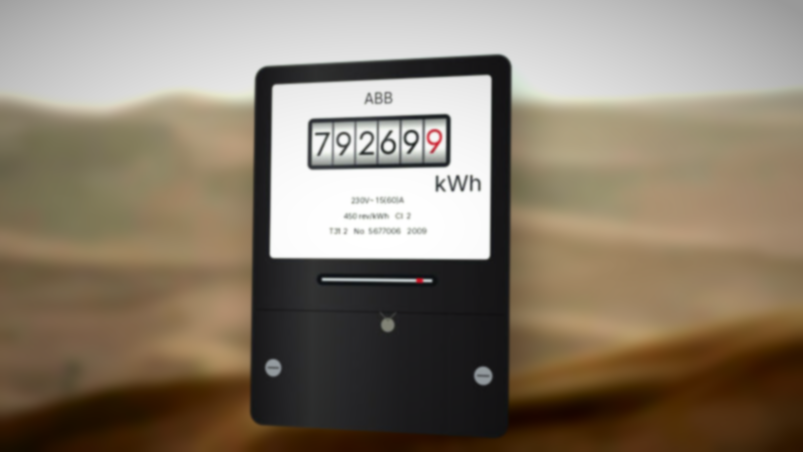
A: 79269.9 kWh
